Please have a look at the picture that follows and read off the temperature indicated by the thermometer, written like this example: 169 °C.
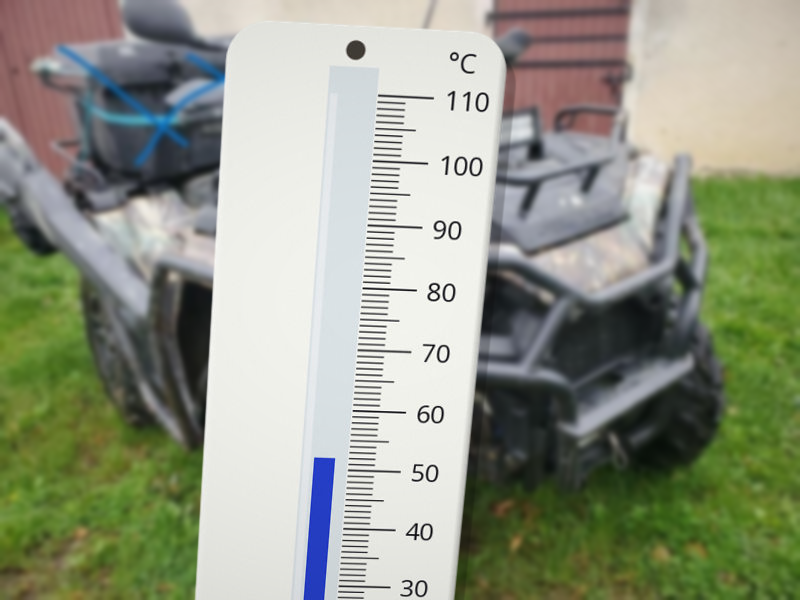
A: 52 °C
